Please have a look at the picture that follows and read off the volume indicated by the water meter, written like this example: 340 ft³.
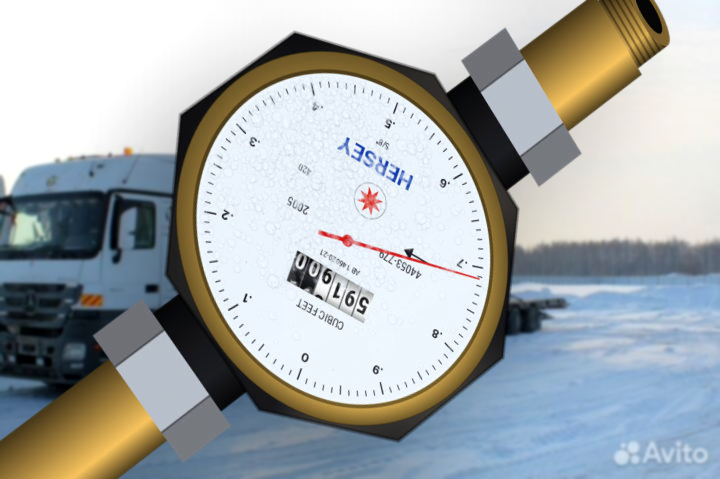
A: 591899.71 ft³
